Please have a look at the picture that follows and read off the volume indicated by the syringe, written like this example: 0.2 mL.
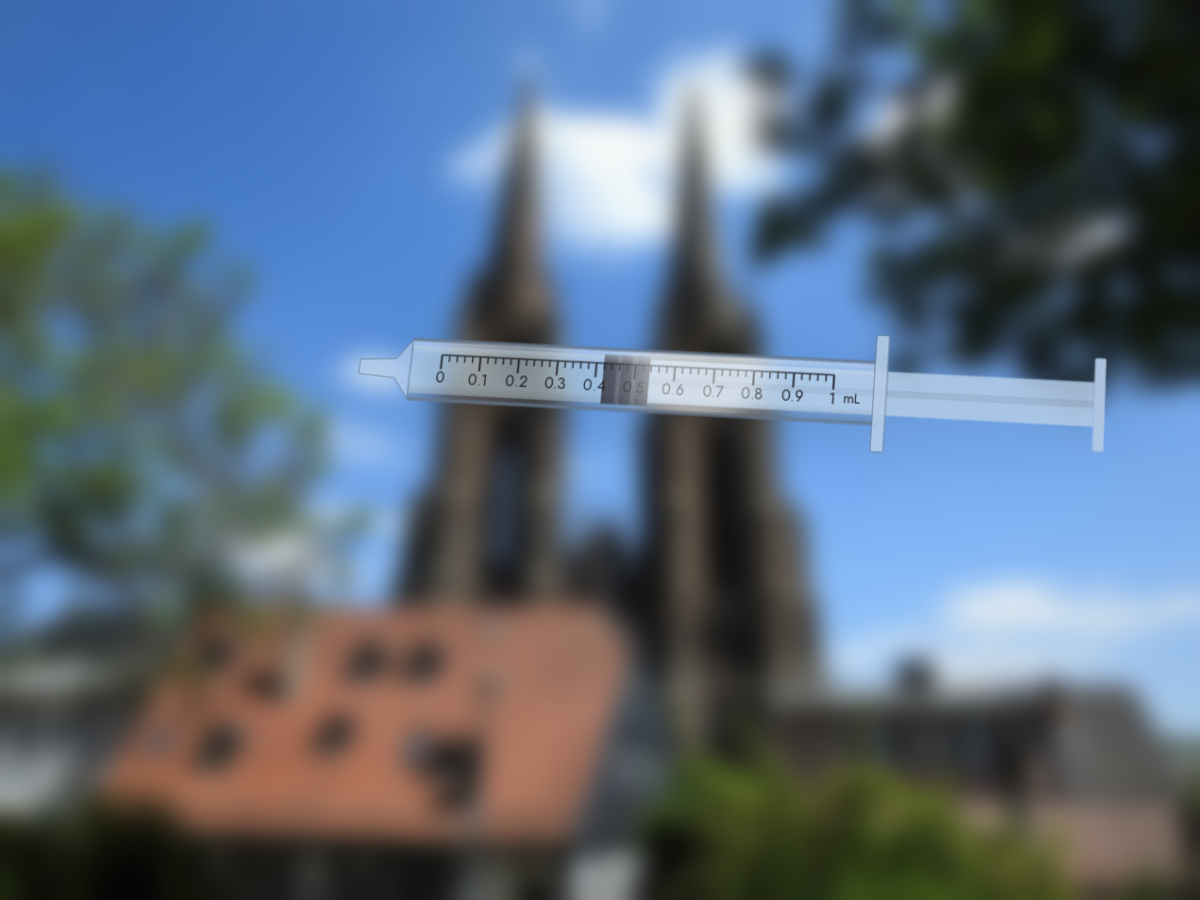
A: 0.42 mL
